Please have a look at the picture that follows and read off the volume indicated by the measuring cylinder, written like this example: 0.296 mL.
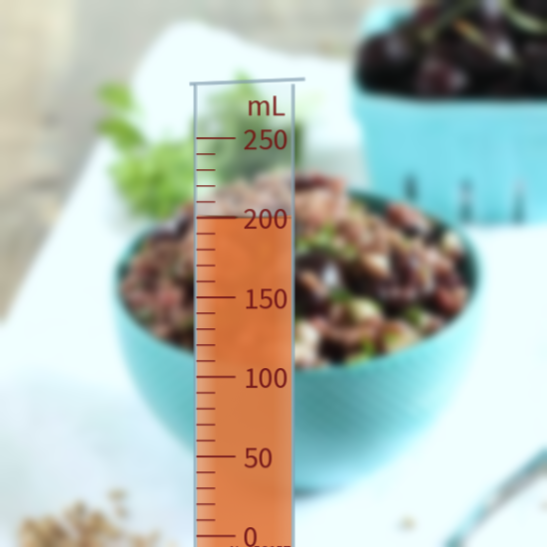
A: 200 mL
